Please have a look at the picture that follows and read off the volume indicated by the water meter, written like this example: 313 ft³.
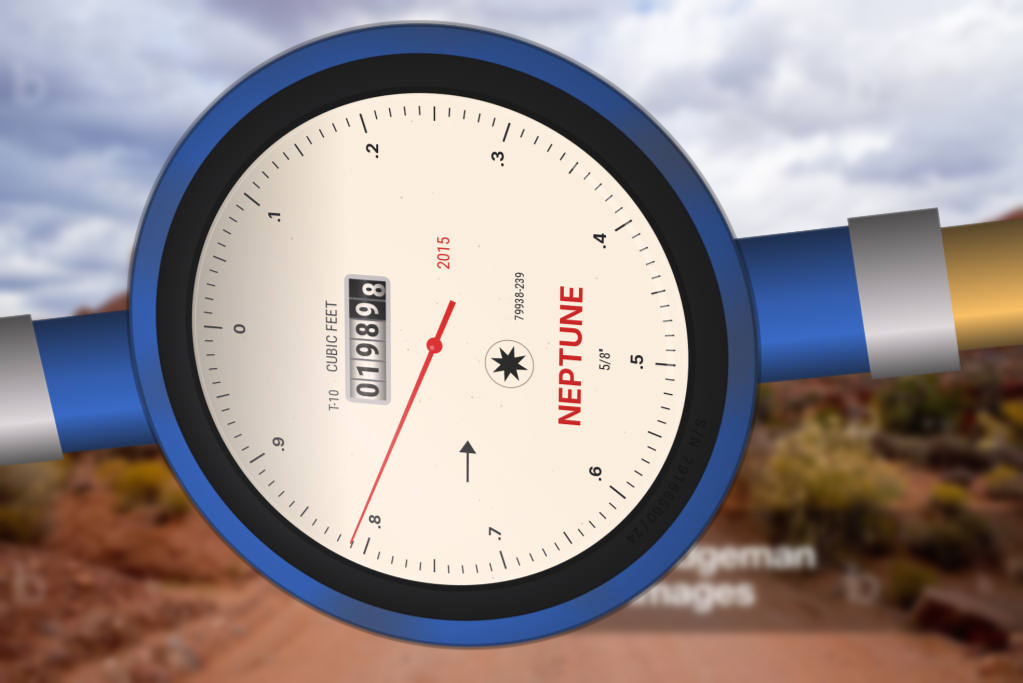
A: 19897.81 ft³
